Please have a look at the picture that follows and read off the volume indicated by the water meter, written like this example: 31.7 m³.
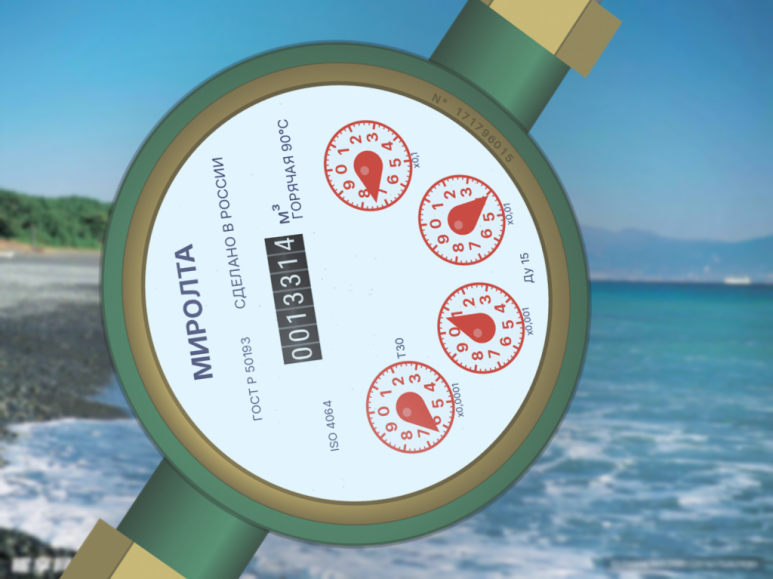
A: 13314.7406 m³
